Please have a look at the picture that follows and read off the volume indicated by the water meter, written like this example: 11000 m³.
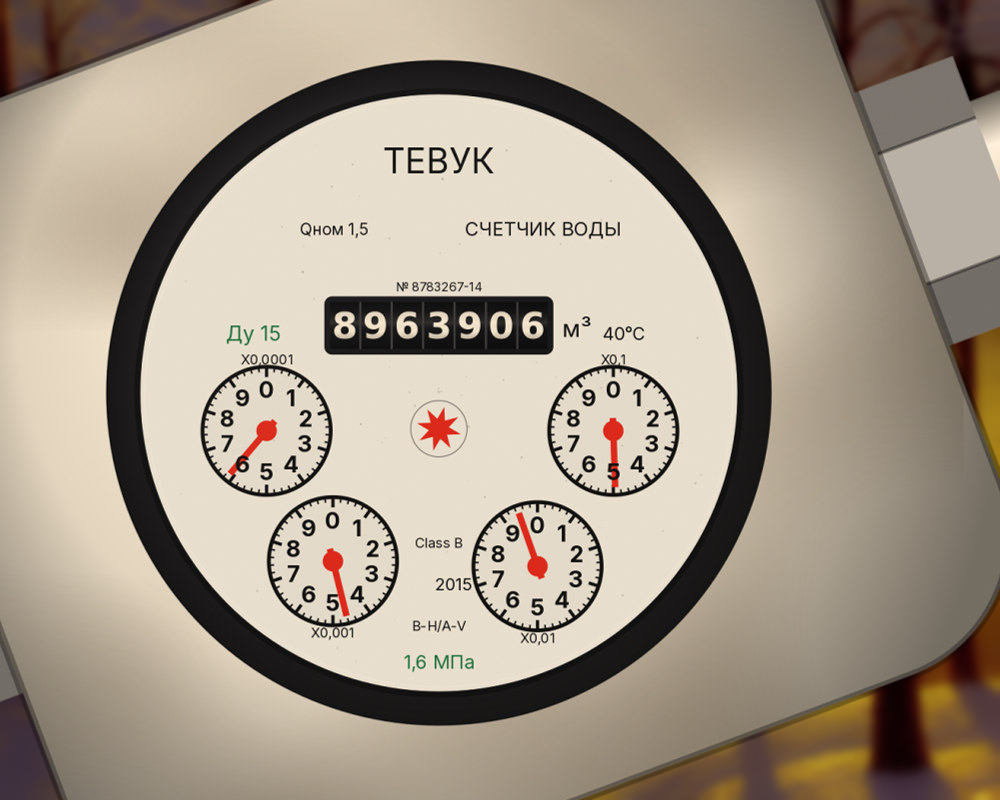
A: 8963906.4946 m³
